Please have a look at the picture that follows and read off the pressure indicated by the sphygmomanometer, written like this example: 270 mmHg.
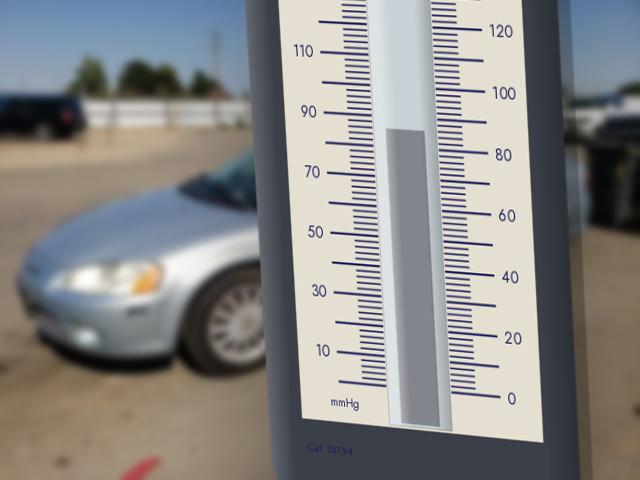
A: 86 mmHg
